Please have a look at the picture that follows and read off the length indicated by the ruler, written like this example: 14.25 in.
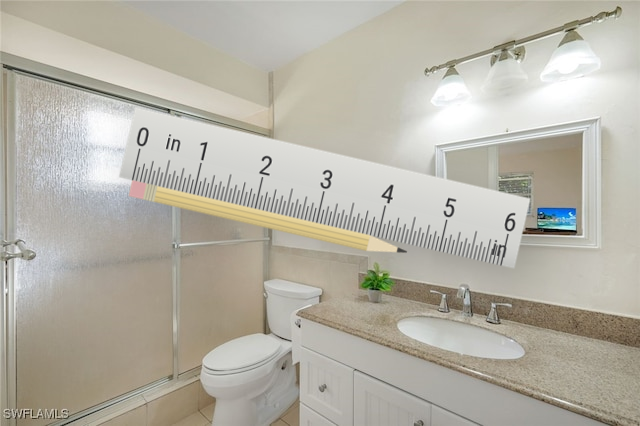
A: 4.5 in
